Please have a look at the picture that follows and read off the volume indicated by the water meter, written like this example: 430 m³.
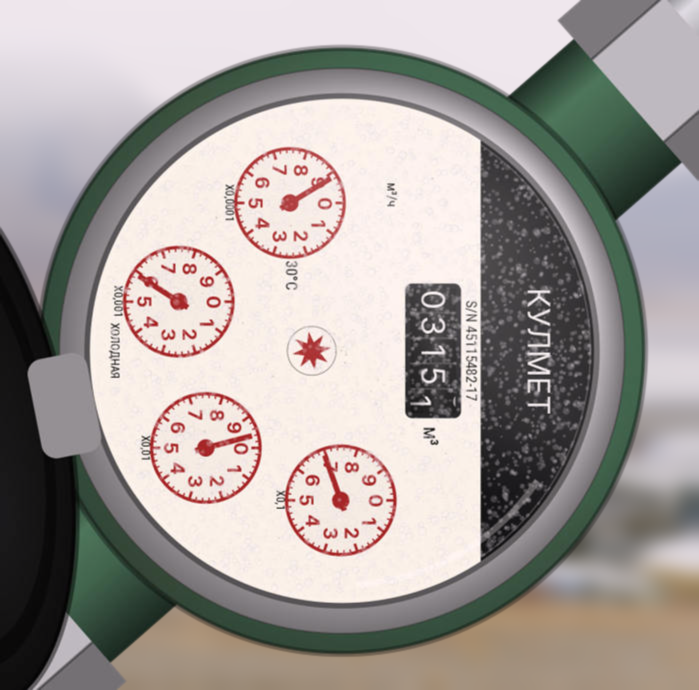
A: 3150.6959 m³
